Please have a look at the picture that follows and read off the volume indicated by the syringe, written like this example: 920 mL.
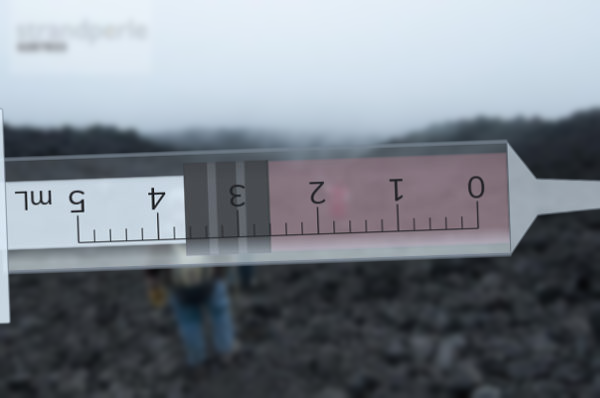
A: 2.6 mL
